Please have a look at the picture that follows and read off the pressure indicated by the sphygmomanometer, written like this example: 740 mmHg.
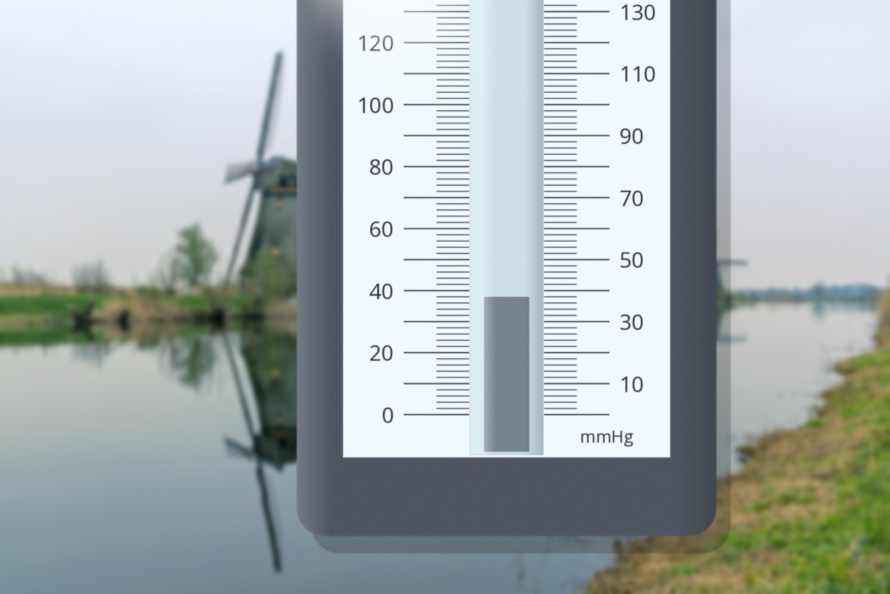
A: 38 mmHg
